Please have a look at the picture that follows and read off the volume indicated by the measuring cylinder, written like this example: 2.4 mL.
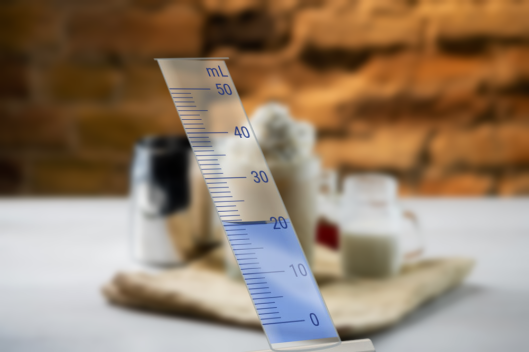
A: 20 mL
